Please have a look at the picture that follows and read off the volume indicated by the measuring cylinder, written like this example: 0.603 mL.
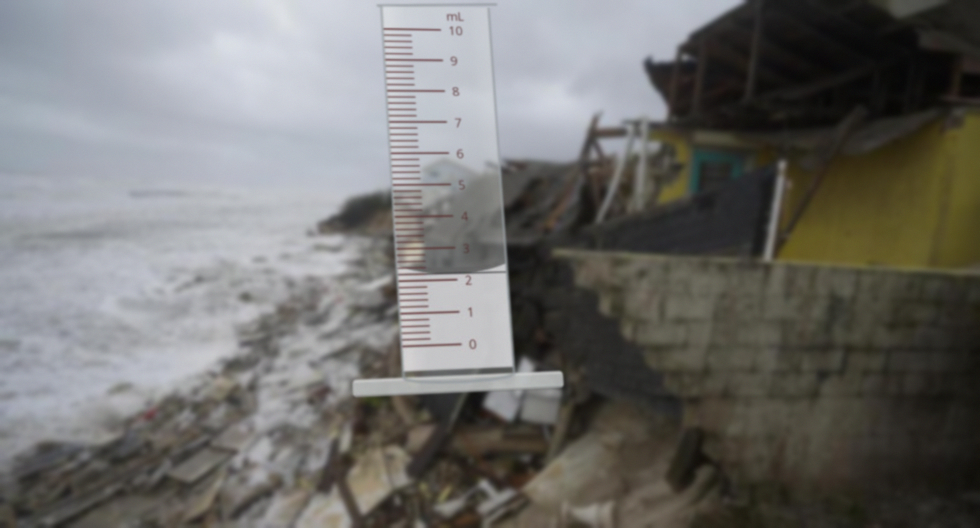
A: 2.2 mL
